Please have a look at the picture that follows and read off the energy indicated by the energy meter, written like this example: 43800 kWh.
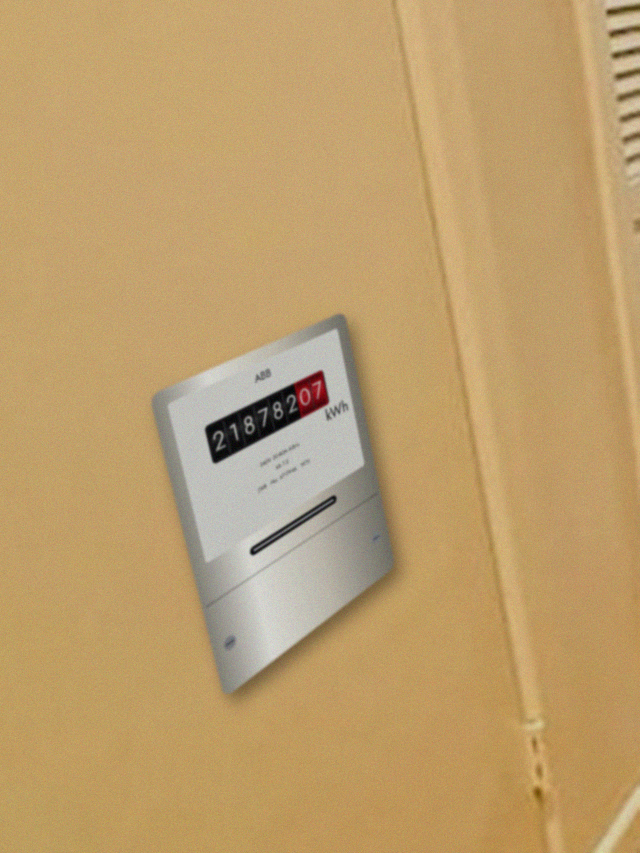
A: 218782.07 kWh
